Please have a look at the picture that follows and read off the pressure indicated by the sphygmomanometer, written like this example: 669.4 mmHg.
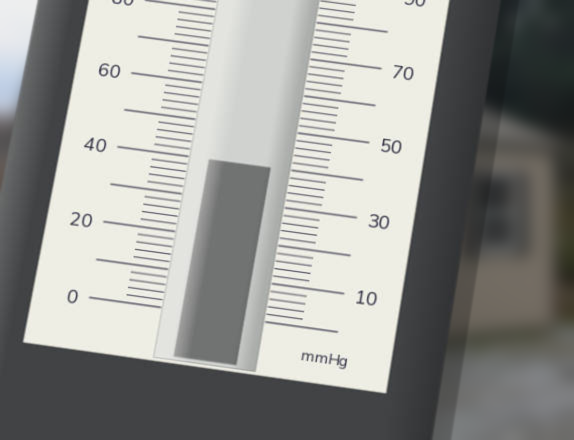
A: 40 mmHg
